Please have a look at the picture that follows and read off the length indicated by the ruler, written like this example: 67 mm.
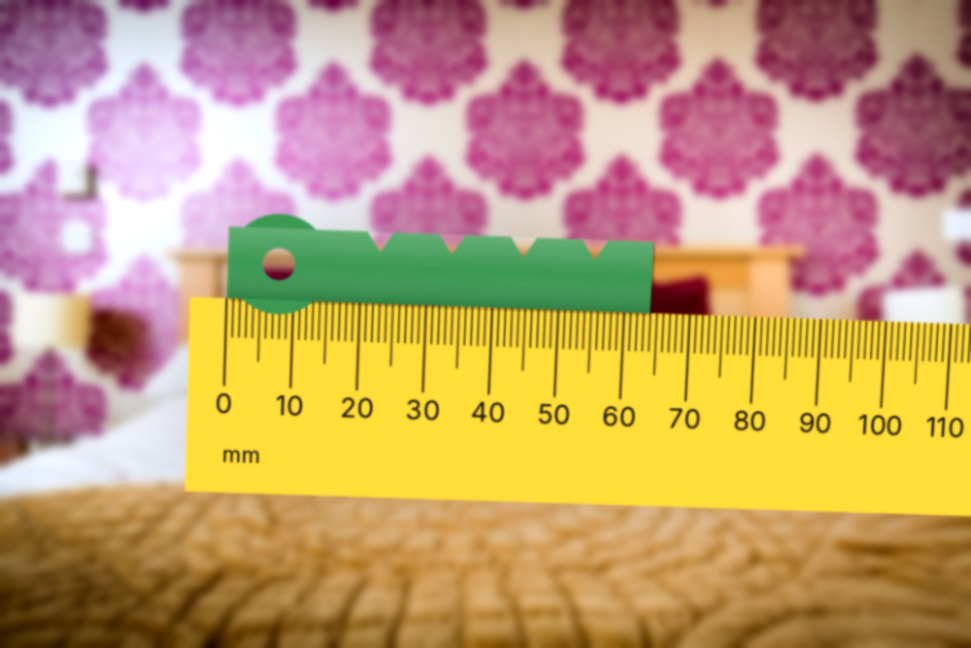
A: 64 mm
